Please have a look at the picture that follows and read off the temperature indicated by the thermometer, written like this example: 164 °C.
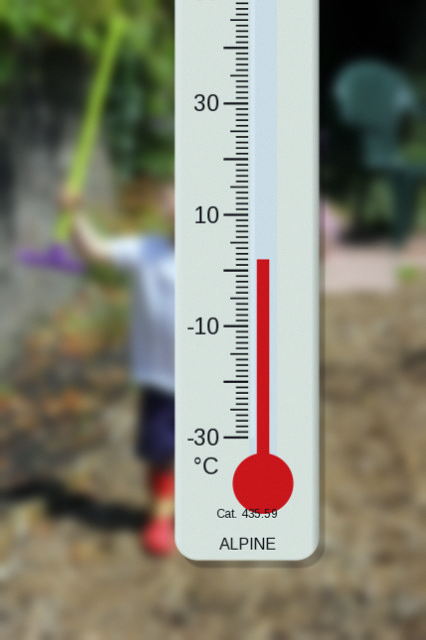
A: 2 °C
